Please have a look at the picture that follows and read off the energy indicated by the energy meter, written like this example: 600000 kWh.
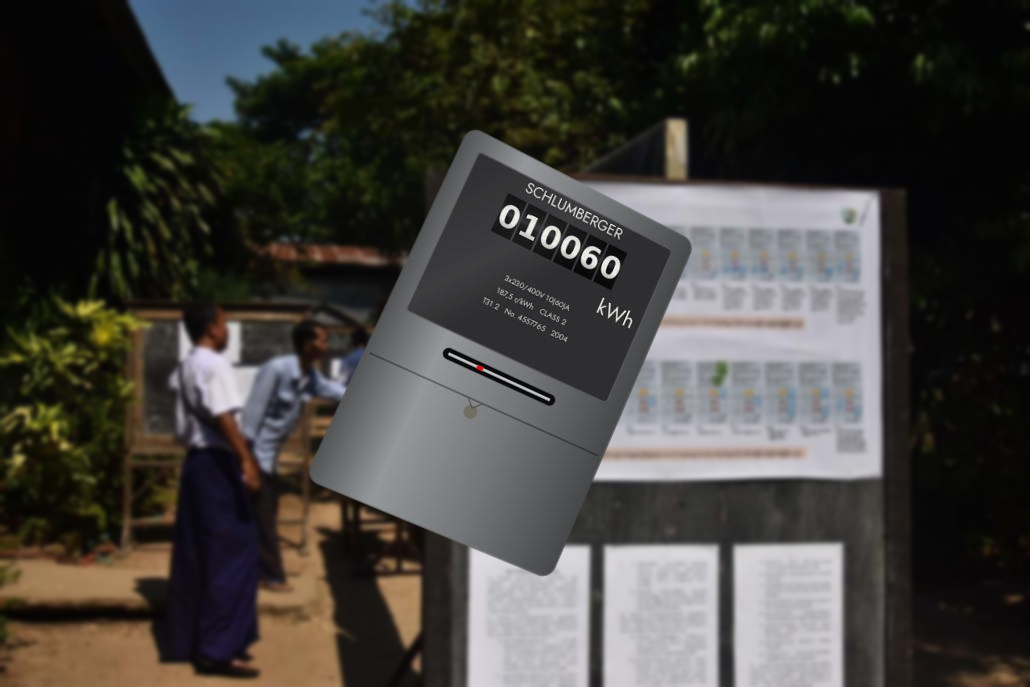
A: 10060 kWh
